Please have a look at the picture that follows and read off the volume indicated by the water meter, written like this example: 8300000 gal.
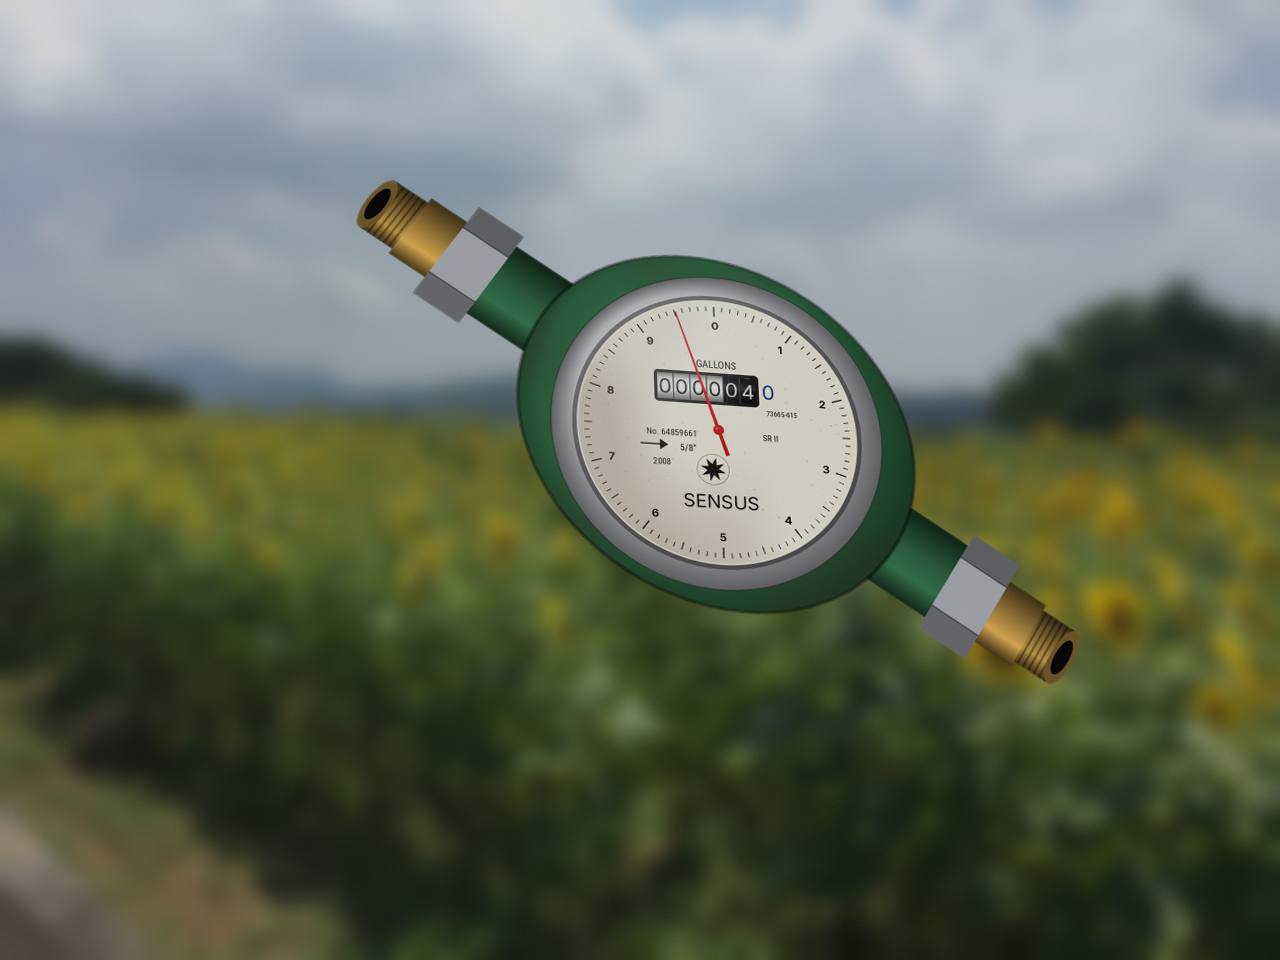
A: 39.5 gal
